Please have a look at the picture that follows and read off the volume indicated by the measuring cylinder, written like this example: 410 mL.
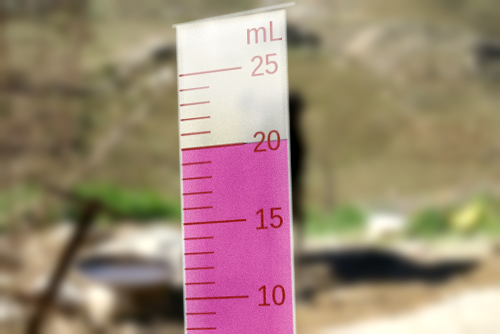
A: 20 mL
